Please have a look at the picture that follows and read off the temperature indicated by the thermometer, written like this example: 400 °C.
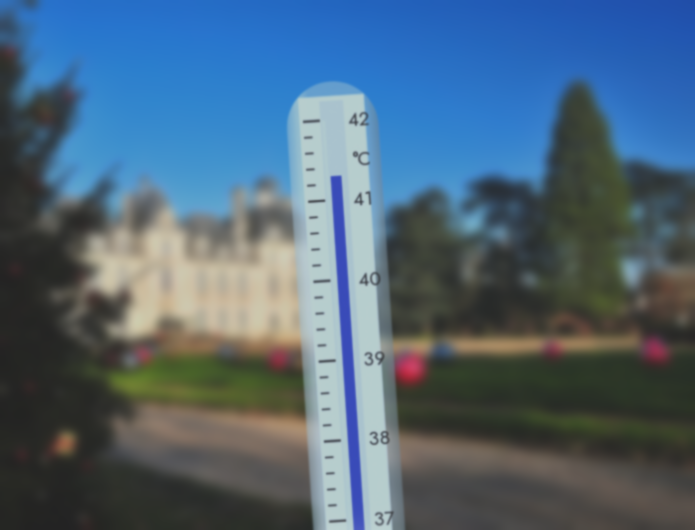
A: 41.3 °C
